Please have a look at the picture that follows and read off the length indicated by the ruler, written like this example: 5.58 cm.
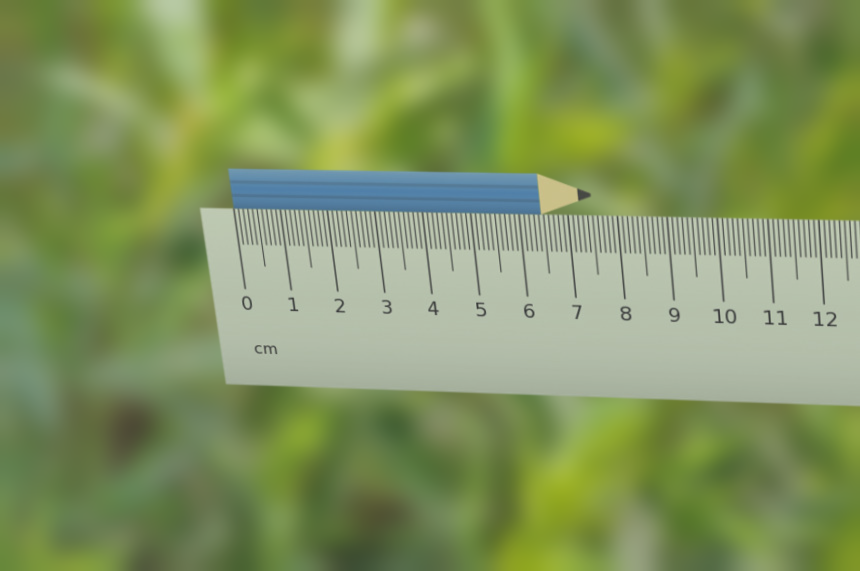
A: 7.5 cm
